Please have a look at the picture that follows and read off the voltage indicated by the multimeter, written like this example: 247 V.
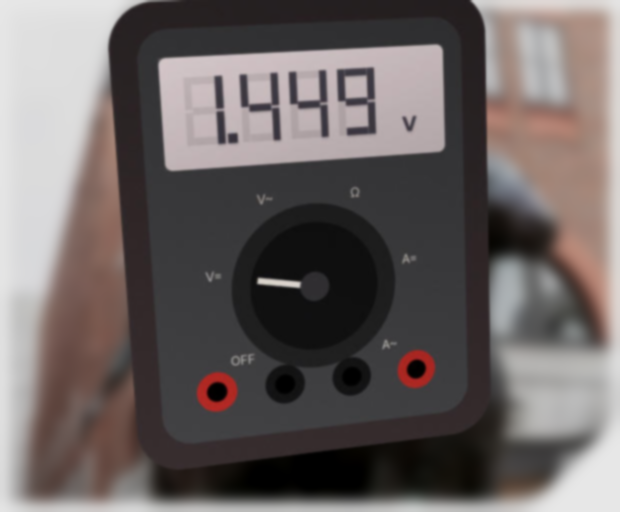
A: 1.449 V
